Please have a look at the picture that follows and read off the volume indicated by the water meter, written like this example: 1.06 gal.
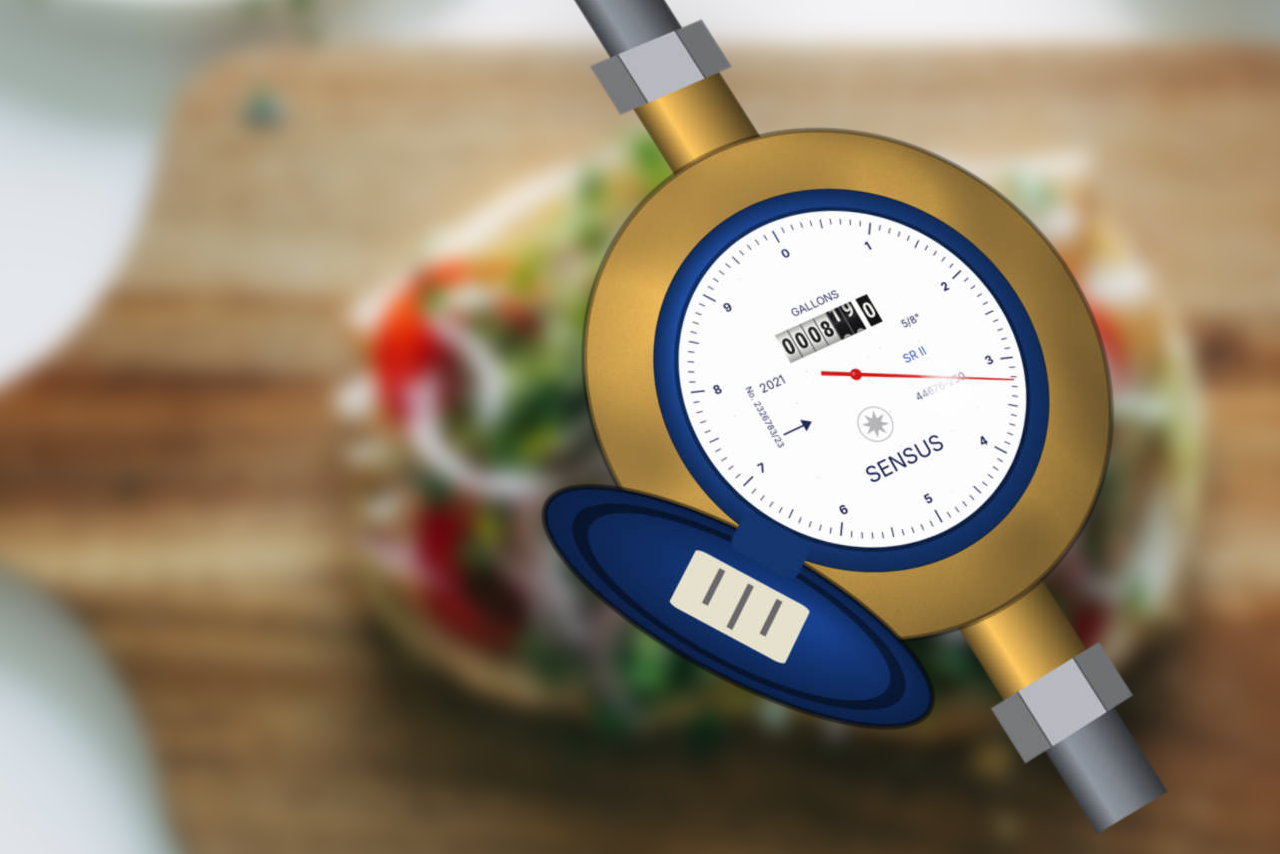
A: 8193.2 gal
